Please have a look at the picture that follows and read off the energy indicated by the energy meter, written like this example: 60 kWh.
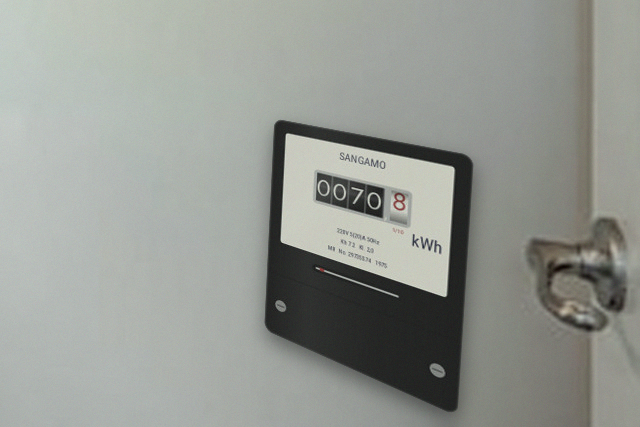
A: 70.8 kWh
